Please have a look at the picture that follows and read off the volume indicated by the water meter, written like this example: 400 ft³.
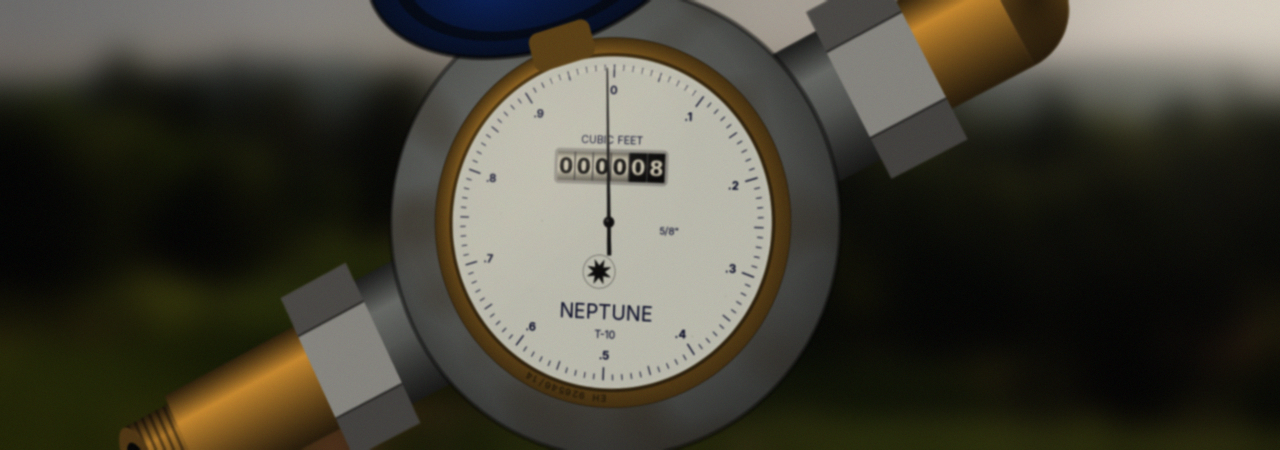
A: 7.99 ft³
